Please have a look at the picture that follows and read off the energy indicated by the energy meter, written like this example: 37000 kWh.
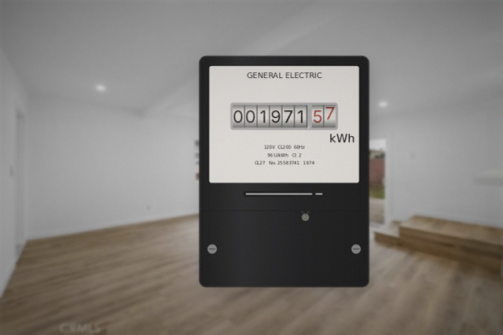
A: 1971.57 kWh
